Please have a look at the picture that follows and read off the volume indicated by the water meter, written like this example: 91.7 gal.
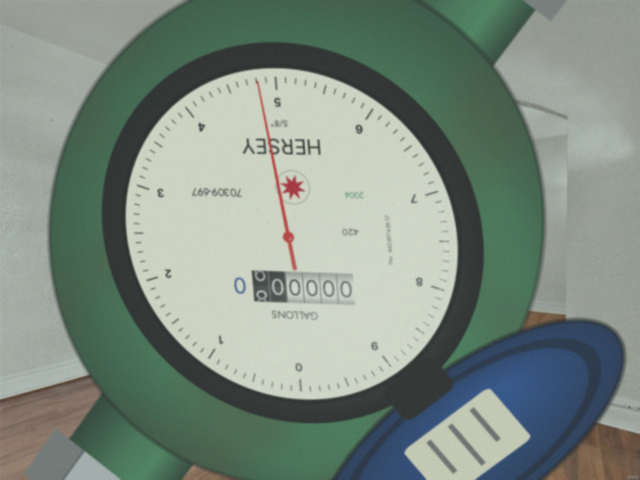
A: 84.8 gal
